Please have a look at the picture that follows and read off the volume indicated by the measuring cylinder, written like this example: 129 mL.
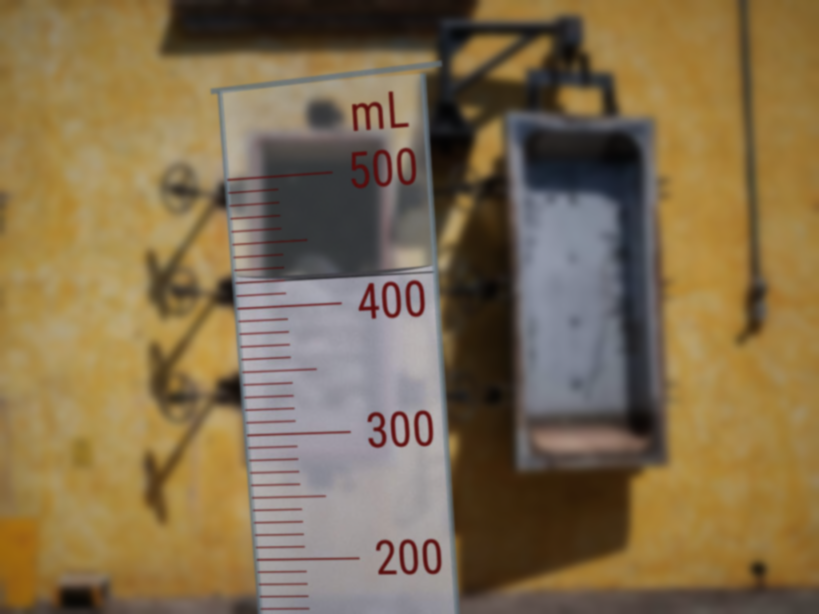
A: 420 mL
